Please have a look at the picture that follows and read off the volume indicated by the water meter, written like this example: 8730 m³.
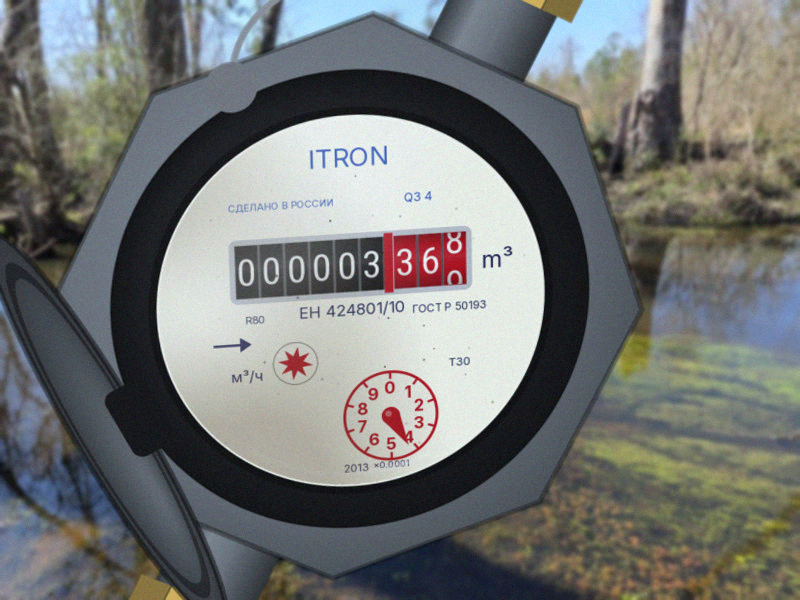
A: 3.3684 m³
